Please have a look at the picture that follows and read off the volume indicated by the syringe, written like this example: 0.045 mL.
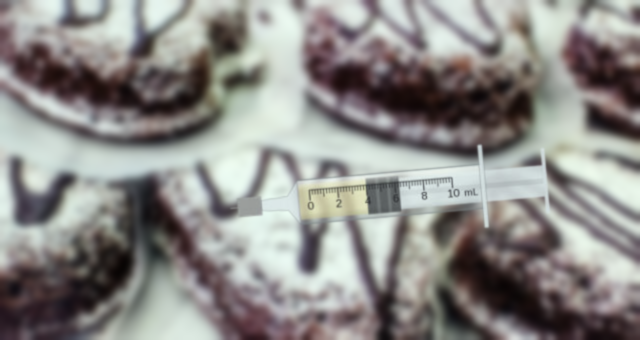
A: 4 mL
